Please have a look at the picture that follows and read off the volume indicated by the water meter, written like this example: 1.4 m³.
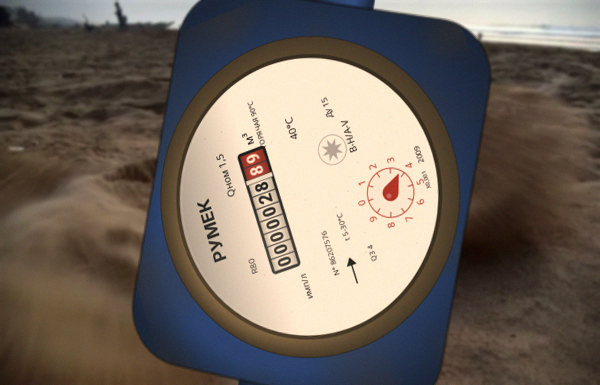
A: 28.893 m³
